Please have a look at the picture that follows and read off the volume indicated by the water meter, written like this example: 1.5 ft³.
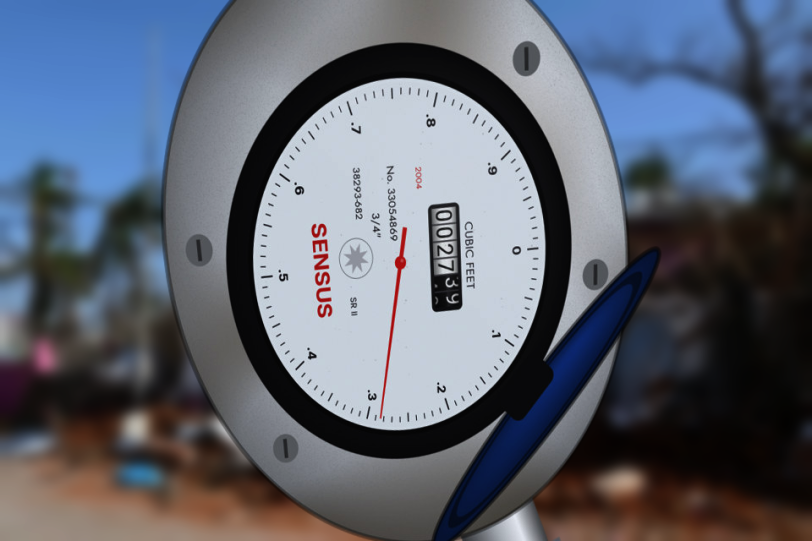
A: 2739.28 ft³
